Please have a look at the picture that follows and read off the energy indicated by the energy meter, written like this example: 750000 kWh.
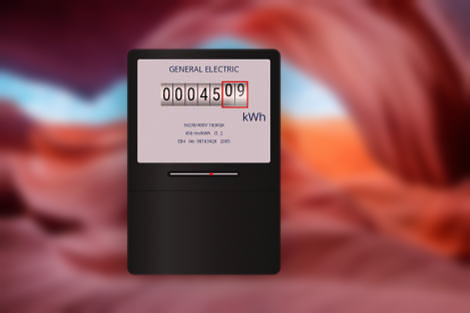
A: 45.09 kWh
